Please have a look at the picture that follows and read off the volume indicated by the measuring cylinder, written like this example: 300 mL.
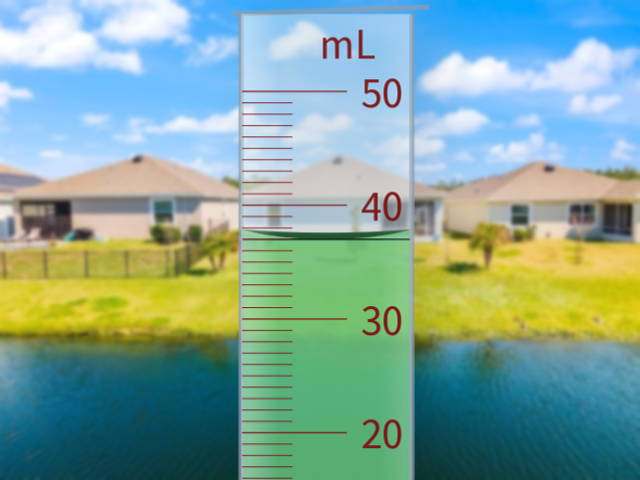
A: 37 mL
